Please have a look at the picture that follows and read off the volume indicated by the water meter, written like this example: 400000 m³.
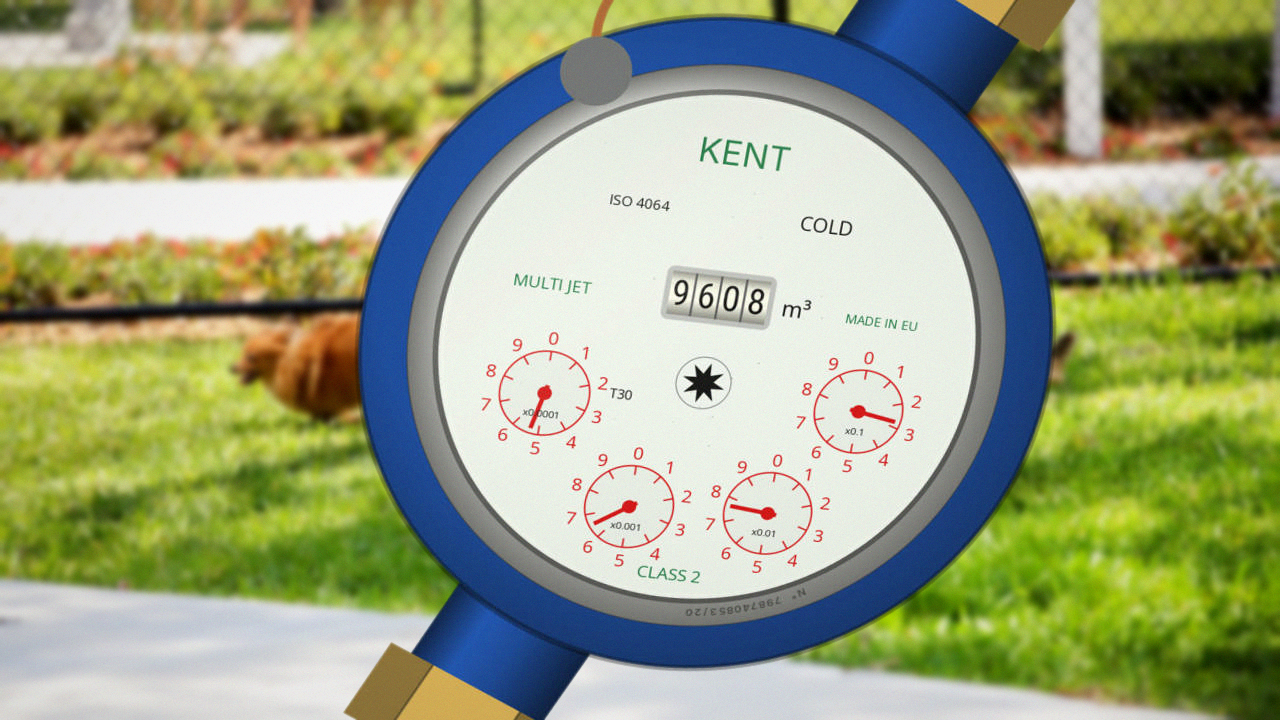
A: 9608.2765 m³
